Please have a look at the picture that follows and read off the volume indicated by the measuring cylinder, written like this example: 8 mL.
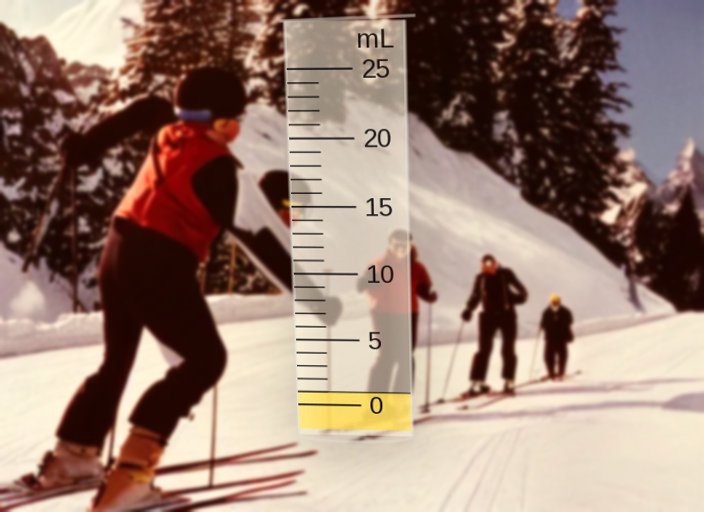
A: 1 mL
